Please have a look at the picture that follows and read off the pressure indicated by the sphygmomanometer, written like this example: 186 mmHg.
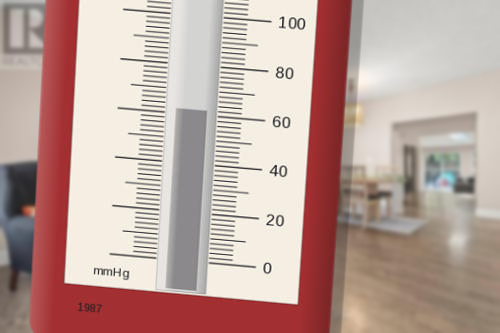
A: 62 mmHg
